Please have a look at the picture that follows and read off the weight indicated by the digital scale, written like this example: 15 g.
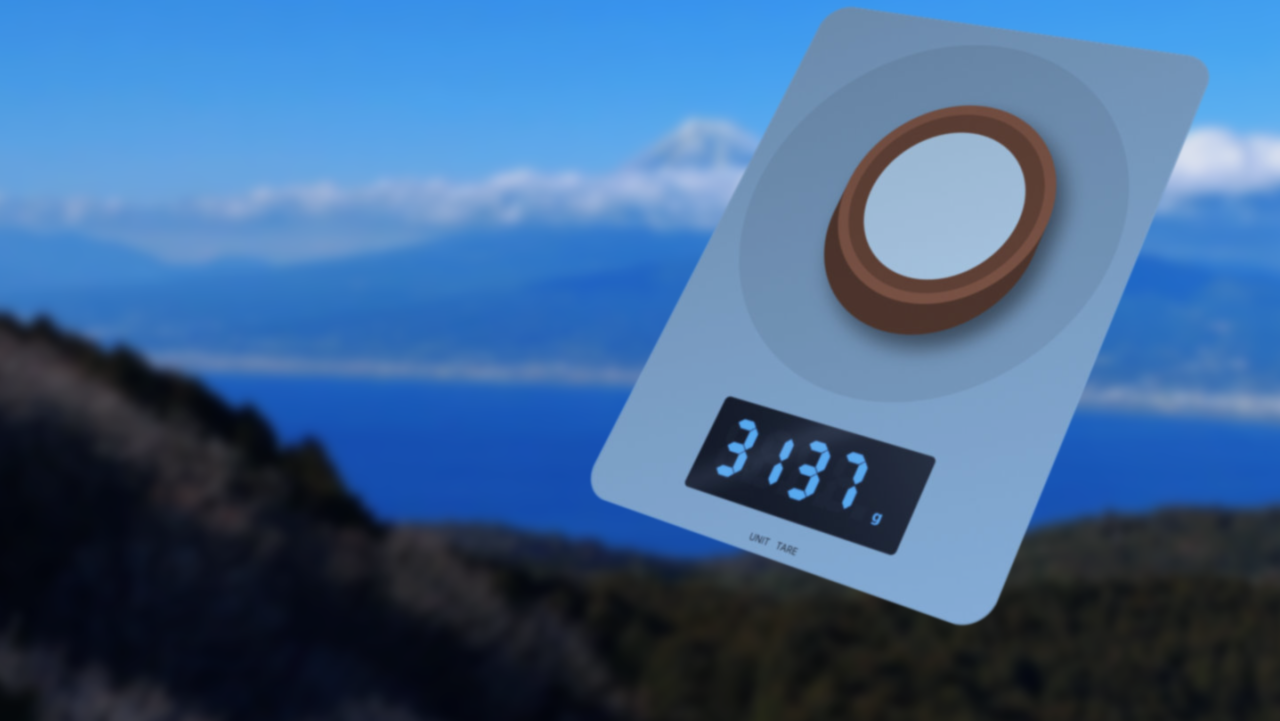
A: 3137 g
